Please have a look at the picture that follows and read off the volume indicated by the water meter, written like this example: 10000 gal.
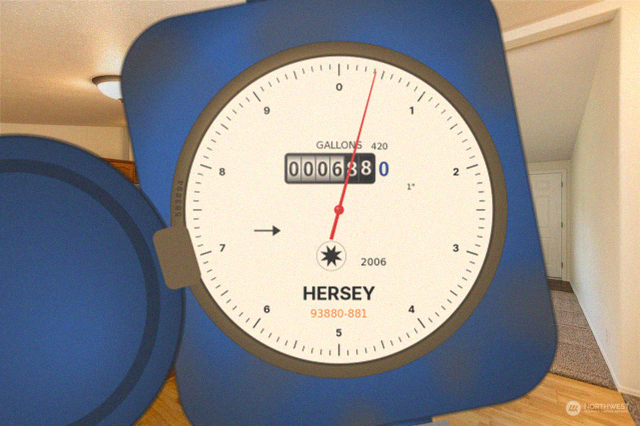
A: 6880.4 gal
